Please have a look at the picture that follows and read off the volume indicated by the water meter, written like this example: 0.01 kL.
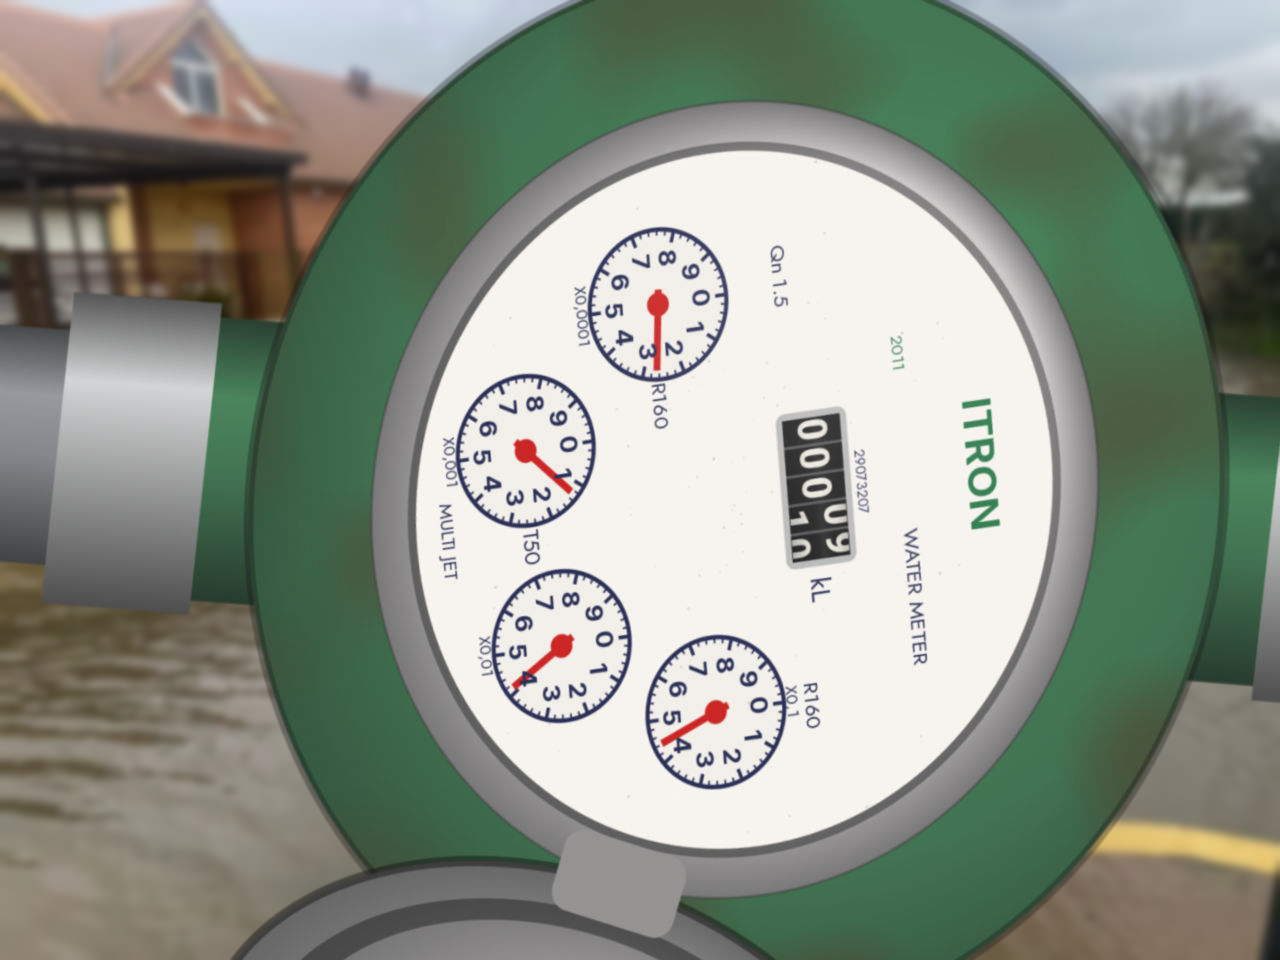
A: 9.4412 kL
